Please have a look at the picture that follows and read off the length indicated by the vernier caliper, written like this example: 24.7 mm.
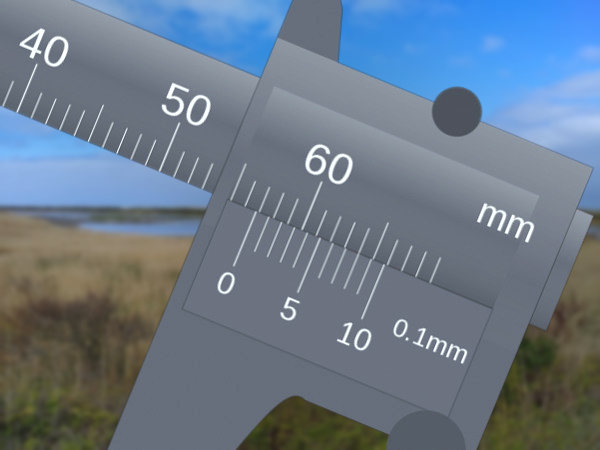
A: 56.8 mm
